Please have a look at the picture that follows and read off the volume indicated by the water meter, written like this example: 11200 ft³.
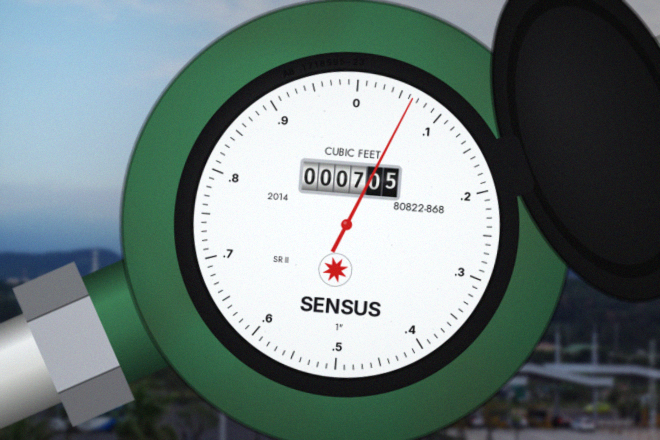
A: 705.06 ft³
